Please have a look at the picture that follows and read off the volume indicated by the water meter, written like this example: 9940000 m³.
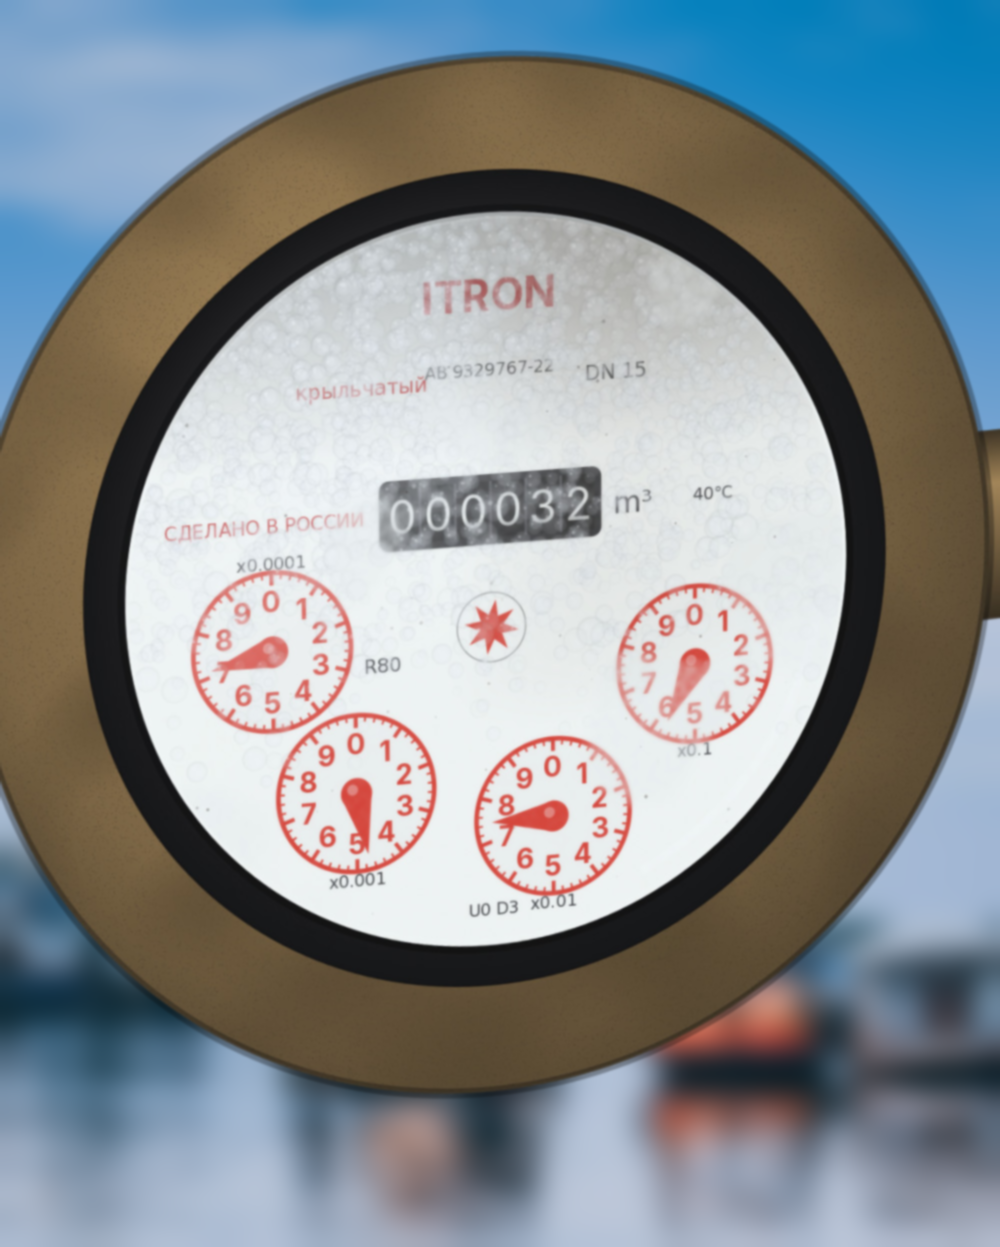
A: 32.5747 m³
